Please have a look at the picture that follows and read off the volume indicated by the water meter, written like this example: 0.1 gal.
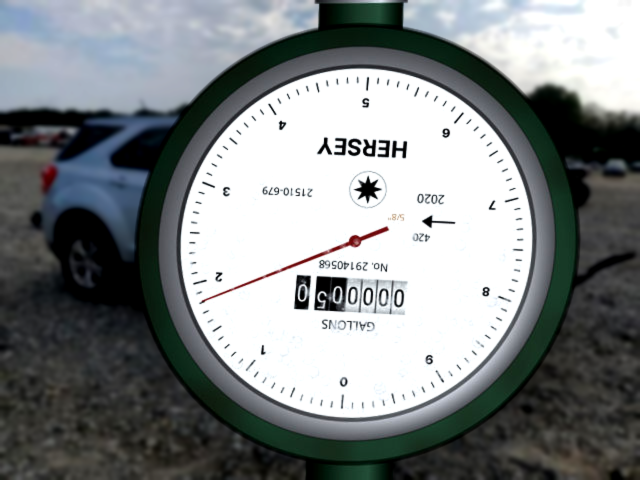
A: 51.8 gal
